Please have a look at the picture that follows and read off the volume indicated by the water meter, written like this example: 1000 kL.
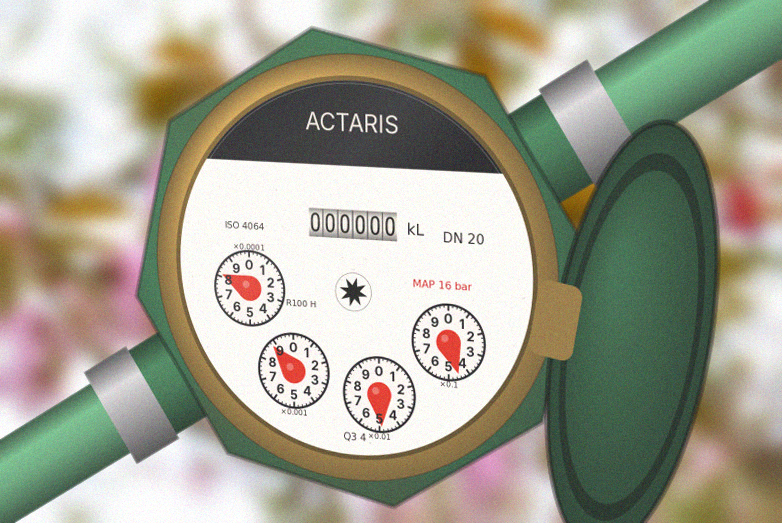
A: 0.4488 kL
